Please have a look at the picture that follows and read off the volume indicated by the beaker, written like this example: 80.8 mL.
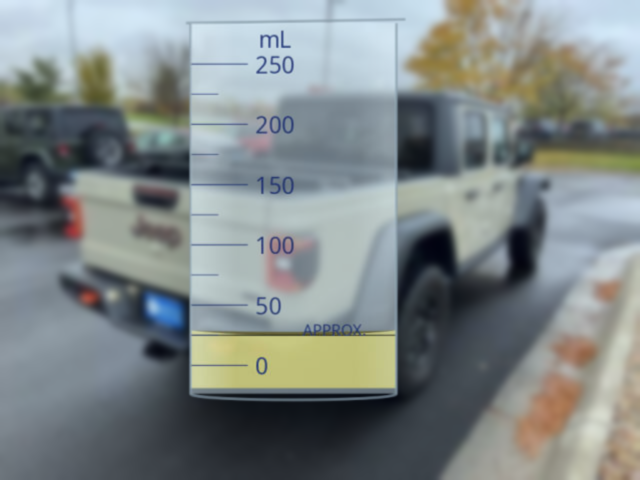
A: 25 mL
